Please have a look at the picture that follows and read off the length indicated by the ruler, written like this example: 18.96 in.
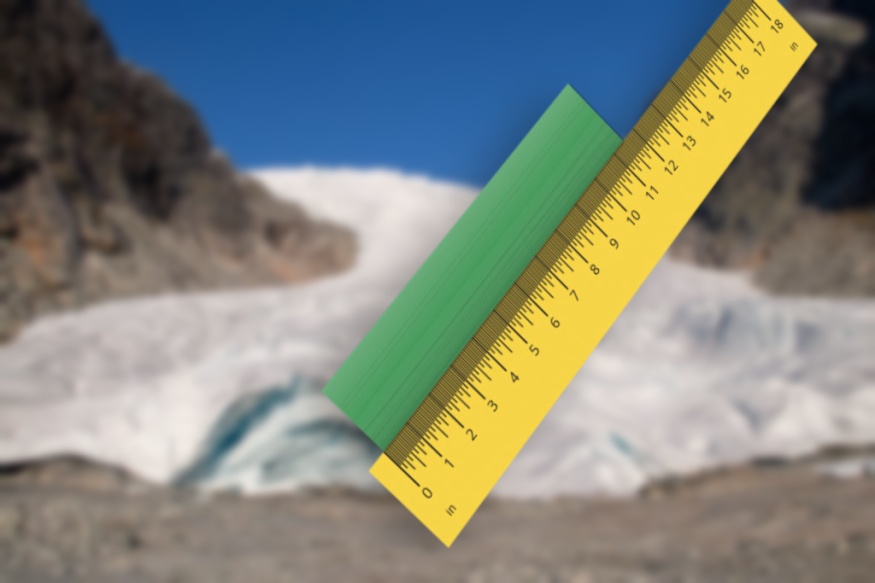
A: 11.5 in
